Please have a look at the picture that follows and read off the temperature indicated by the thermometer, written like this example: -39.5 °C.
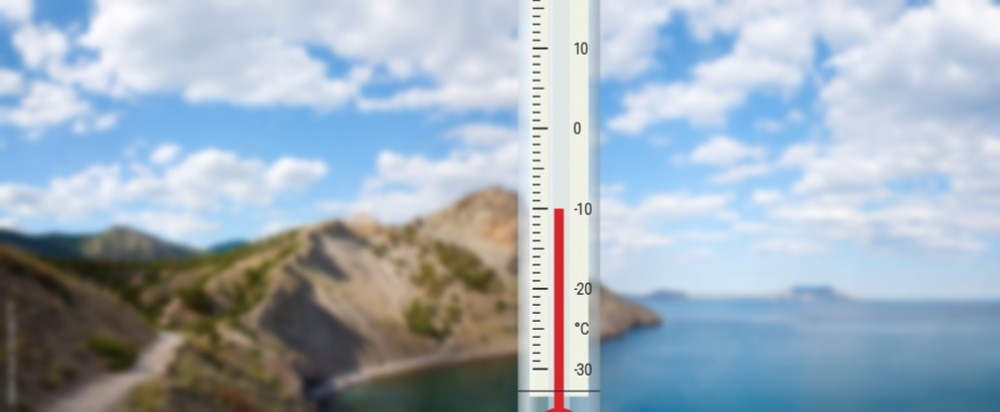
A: -10 °C
